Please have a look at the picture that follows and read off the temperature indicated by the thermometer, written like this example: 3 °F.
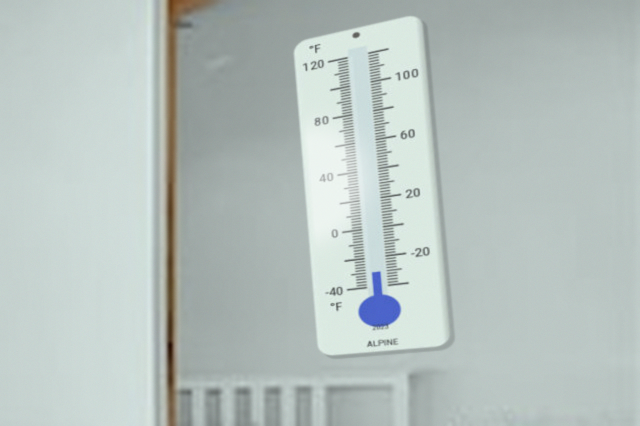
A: -30 °F
